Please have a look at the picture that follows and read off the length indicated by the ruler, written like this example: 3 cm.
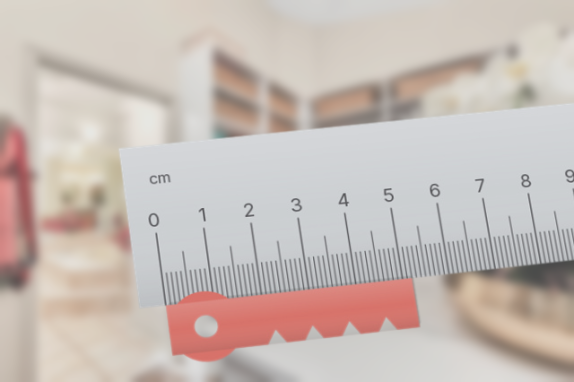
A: 5.2 cm
